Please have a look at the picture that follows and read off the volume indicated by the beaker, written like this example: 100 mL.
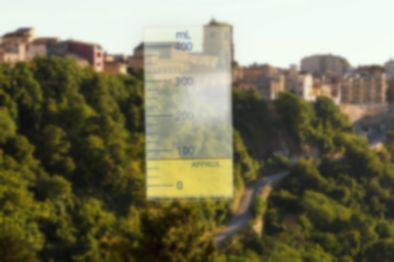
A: 75 mL
